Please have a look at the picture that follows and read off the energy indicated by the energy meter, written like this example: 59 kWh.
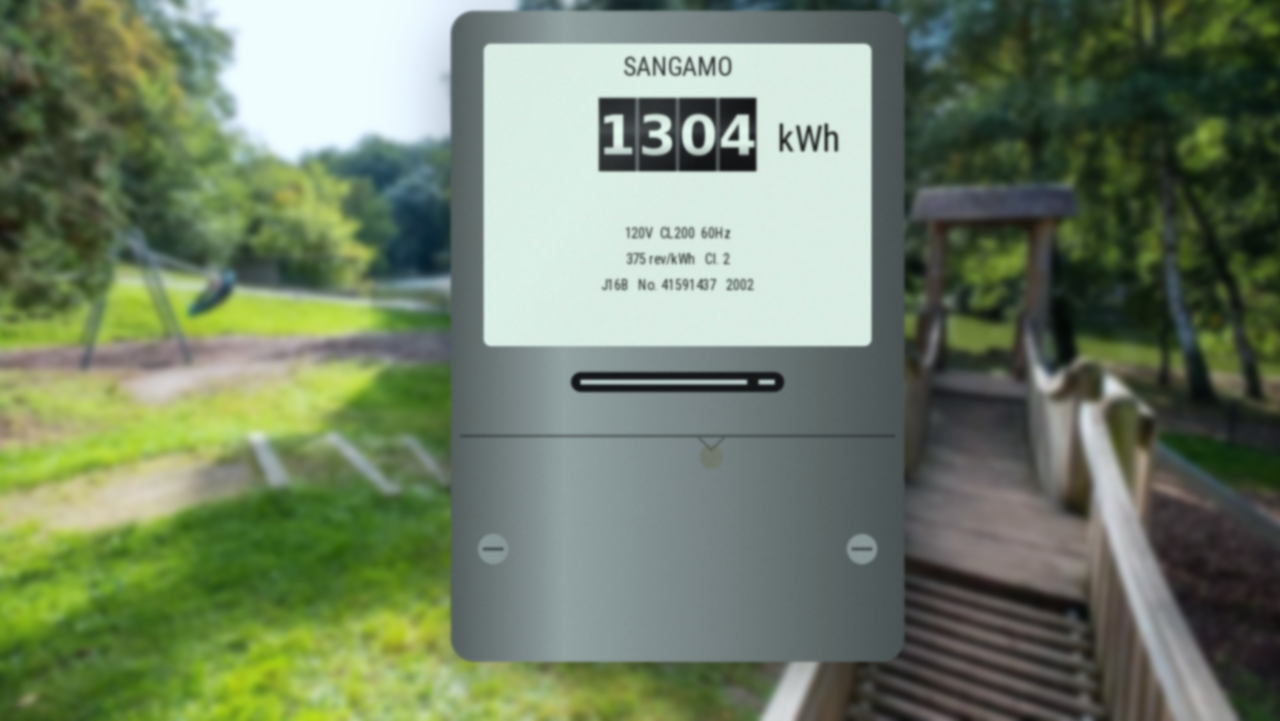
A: 1304 kWh
